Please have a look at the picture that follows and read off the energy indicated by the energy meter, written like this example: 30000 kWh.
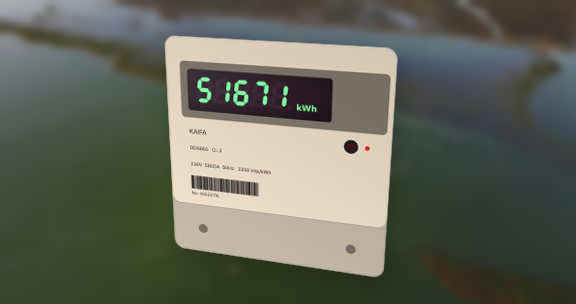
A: 51671 kWh
